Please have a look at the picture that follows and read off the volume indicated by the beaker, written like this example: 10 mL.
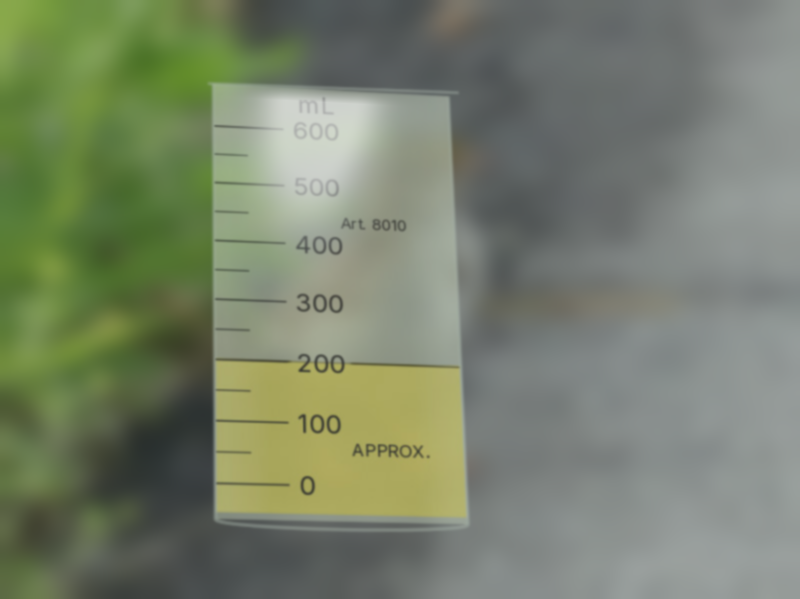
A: 200 mL
